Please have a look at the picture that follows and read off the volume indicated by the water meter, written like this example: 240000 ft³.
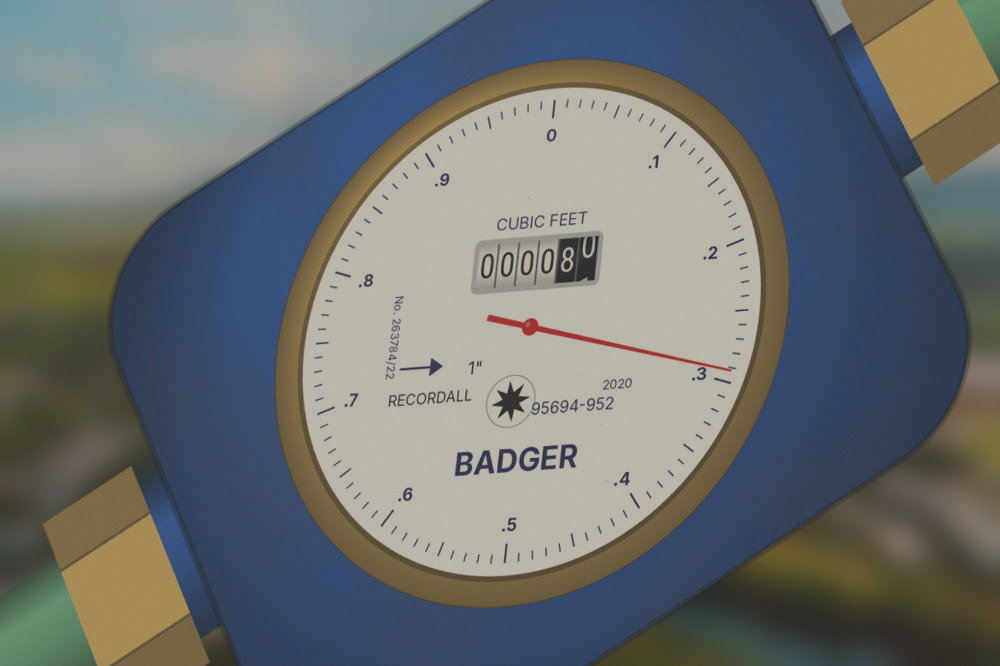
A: 80.29 ft³
